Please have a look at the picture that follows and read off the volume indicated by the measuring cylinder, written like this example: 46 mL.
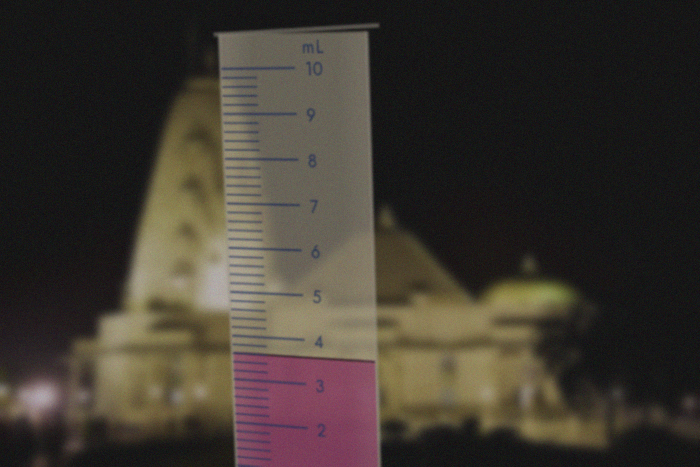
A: 3.6 mL
